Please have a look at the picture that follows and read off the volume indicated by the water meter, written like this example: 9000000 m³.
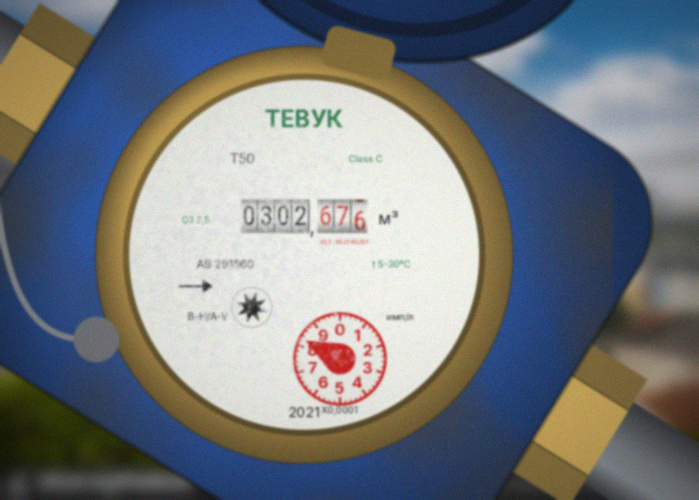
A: 302.6758 m³
